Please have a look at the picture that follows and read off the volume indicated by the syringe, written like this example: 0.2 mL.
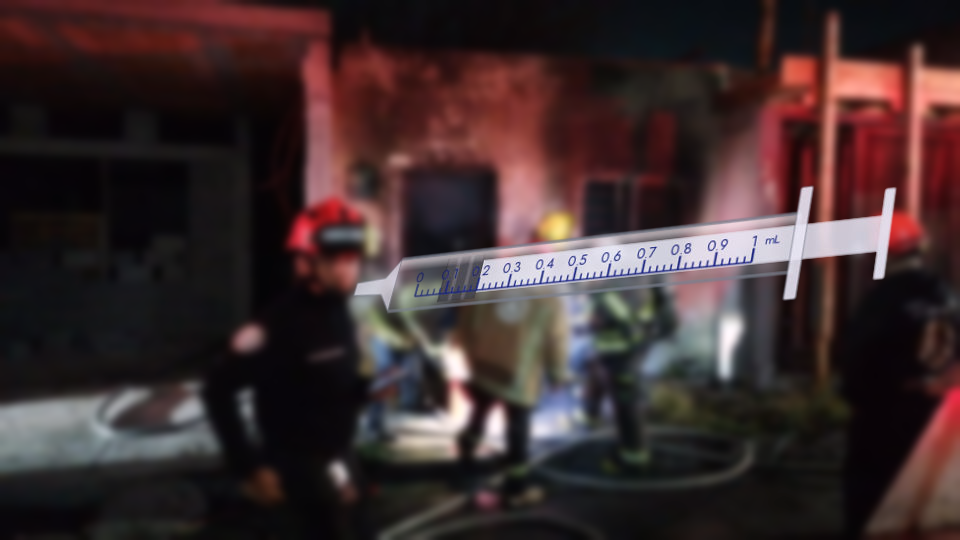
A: 0.08 mL
